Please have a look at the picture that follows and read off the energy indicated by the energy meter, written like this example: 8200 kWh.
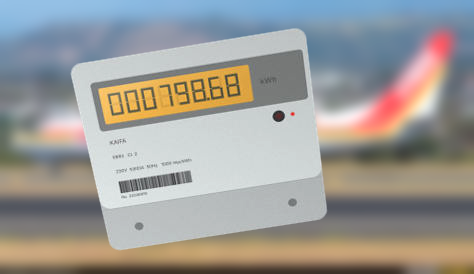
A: 798.68 kWh
